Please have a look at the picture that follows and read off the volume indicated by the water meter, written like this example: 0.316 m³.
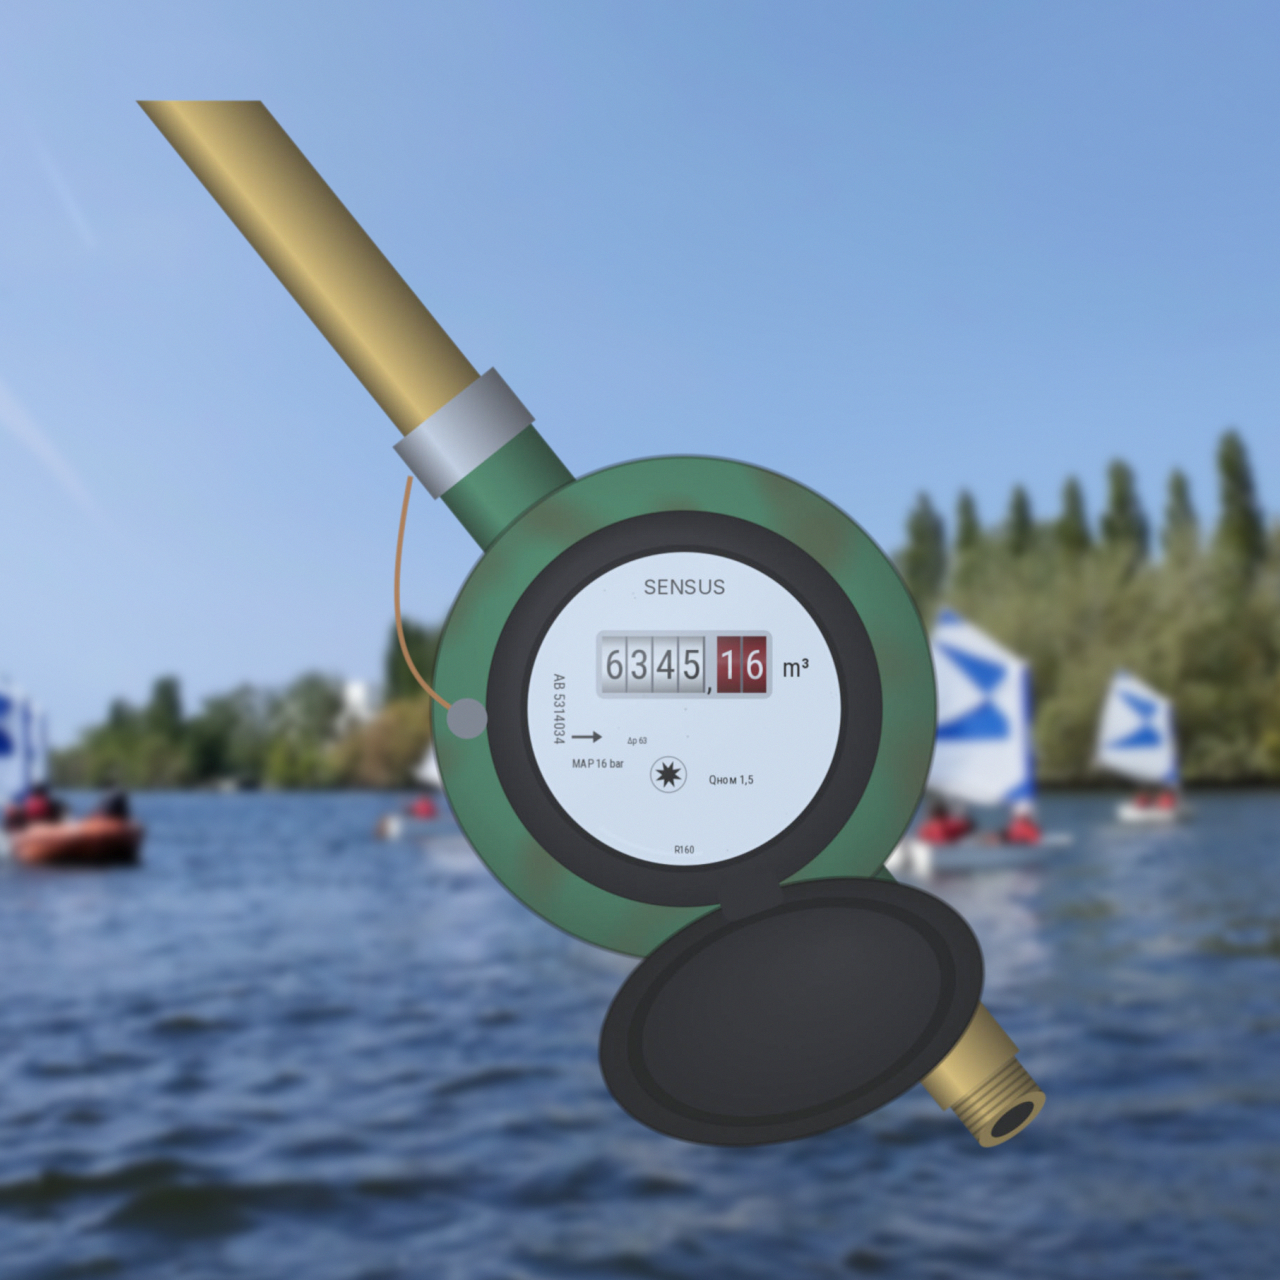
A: 6345.16 m³
